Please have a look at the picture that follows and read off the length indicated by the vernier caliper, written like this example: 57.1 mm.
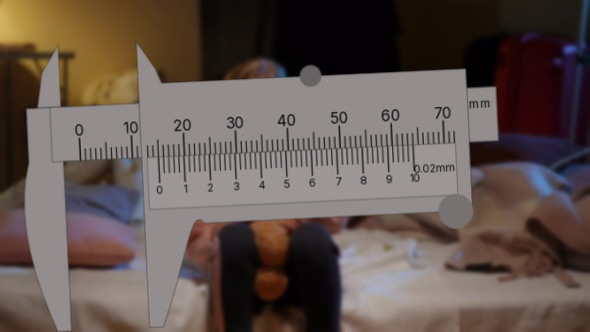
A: 15.0 mm
